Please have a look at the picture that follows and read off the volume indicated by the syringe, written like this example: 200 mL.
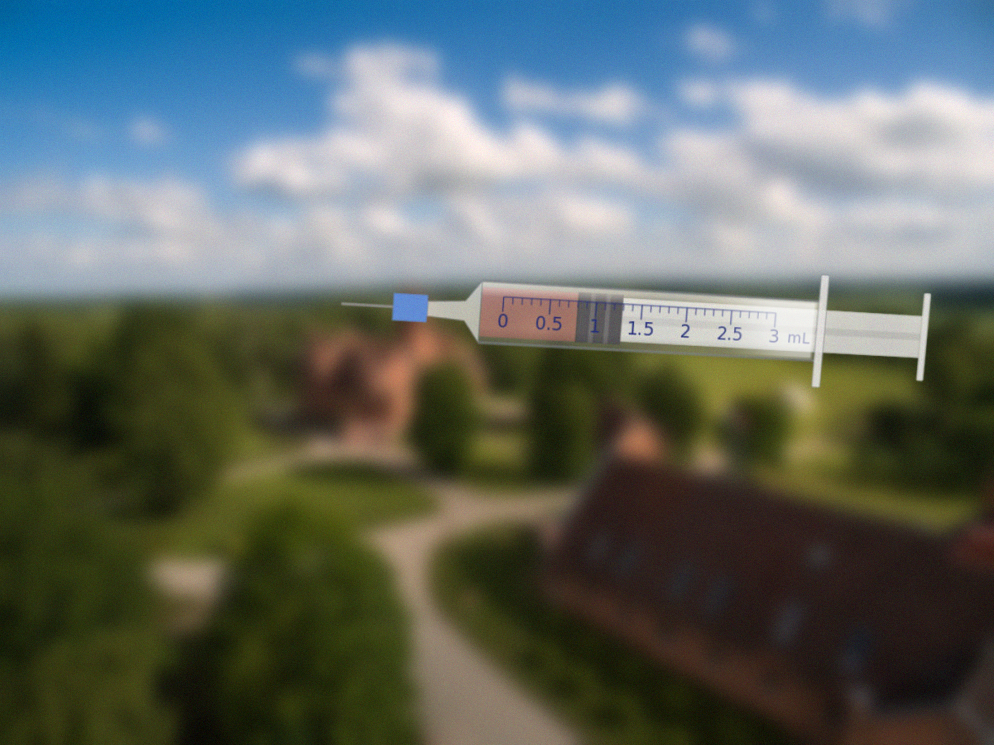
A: 0.8 mL
